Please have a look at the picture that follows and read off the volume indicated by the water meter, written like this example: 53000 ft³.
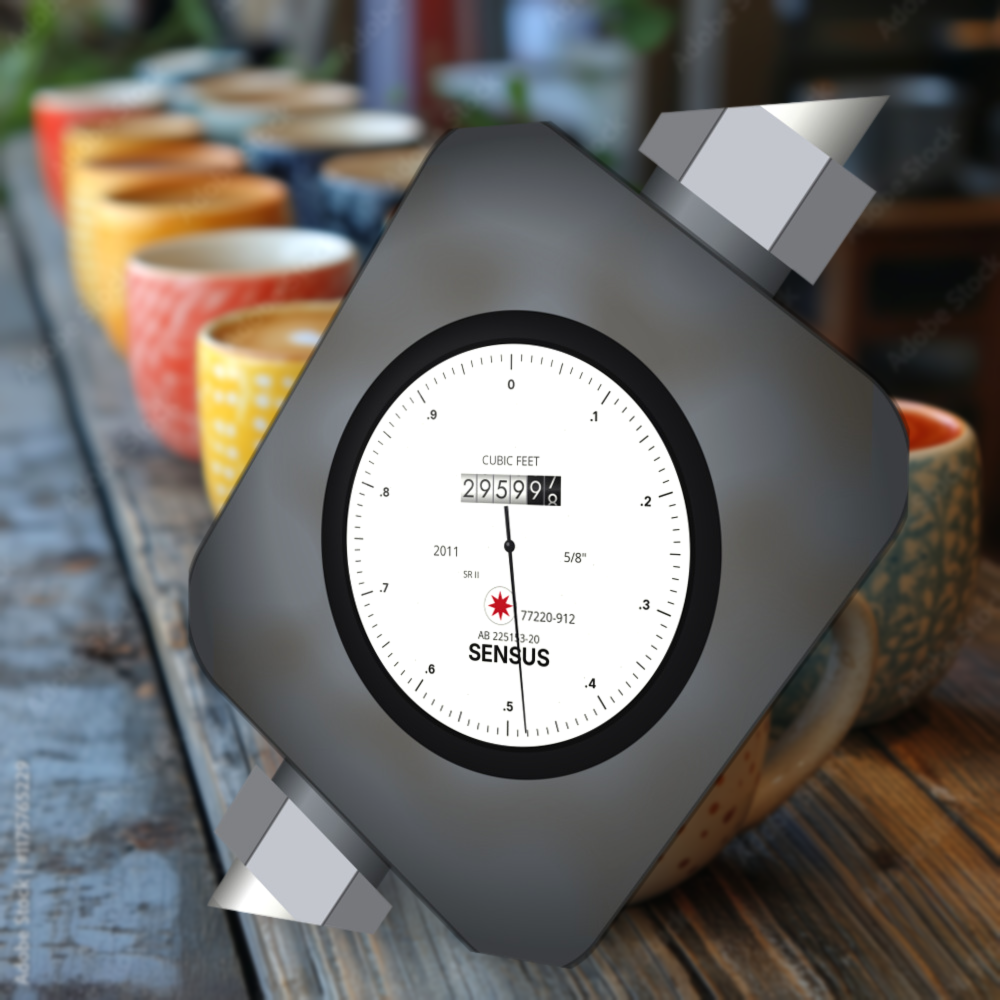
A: 295997.48 ft³
